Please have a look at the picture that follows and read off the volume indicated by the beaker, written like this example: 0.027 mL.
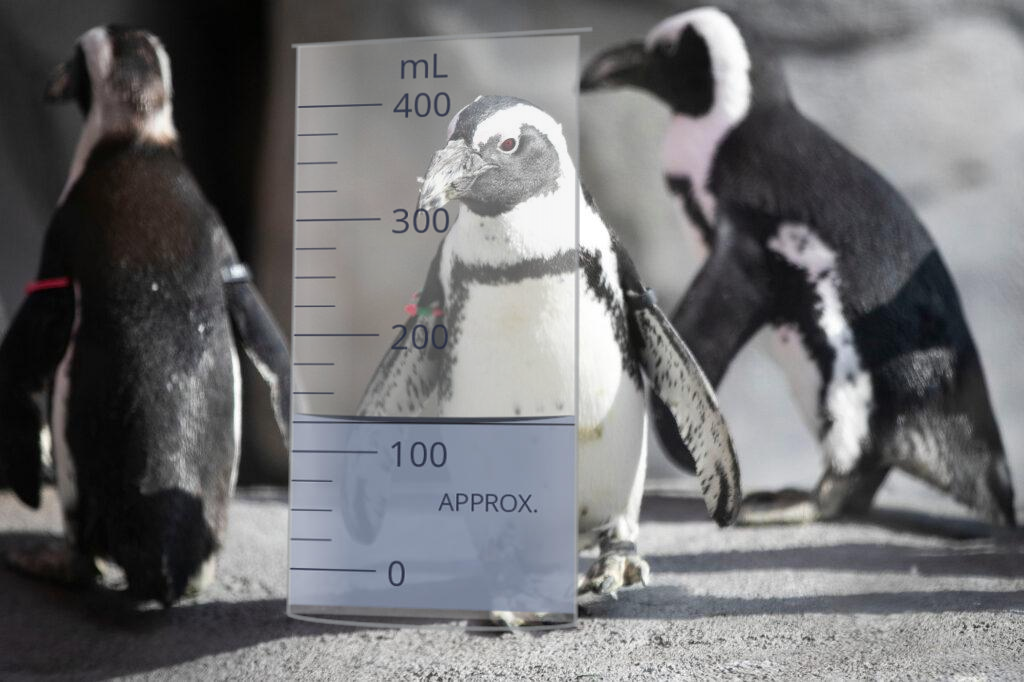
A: 125 mL
